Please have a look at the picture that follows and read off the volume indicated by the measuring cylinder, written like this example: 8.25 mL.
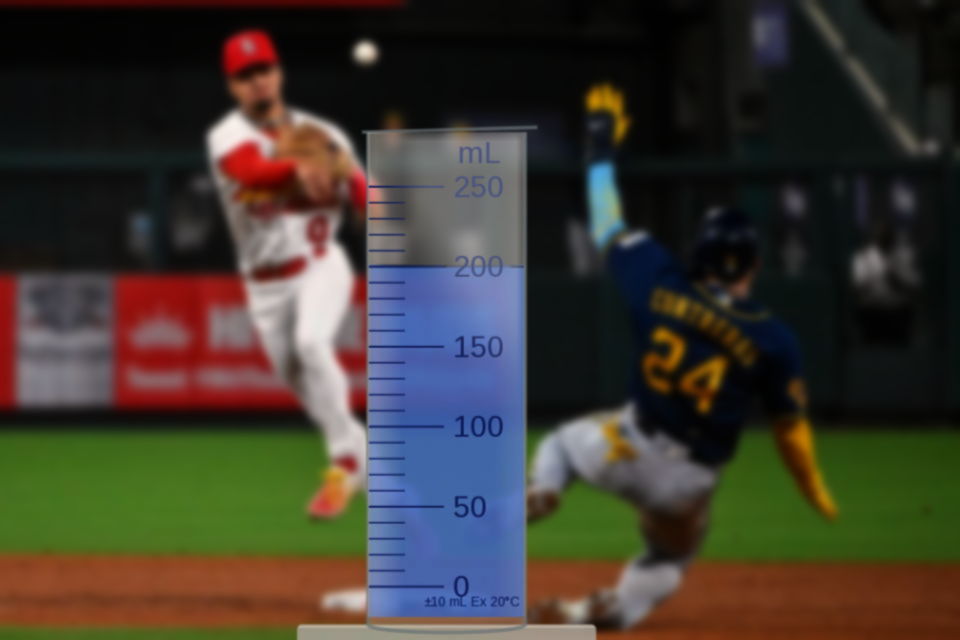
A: 200 mL
